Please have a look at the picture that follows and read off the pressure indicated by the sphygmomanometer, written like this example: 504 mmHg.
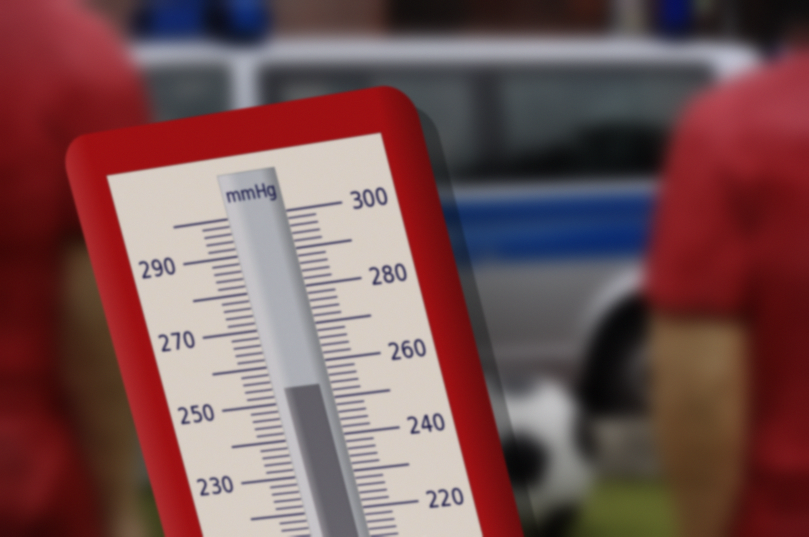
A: 254 mmHg
